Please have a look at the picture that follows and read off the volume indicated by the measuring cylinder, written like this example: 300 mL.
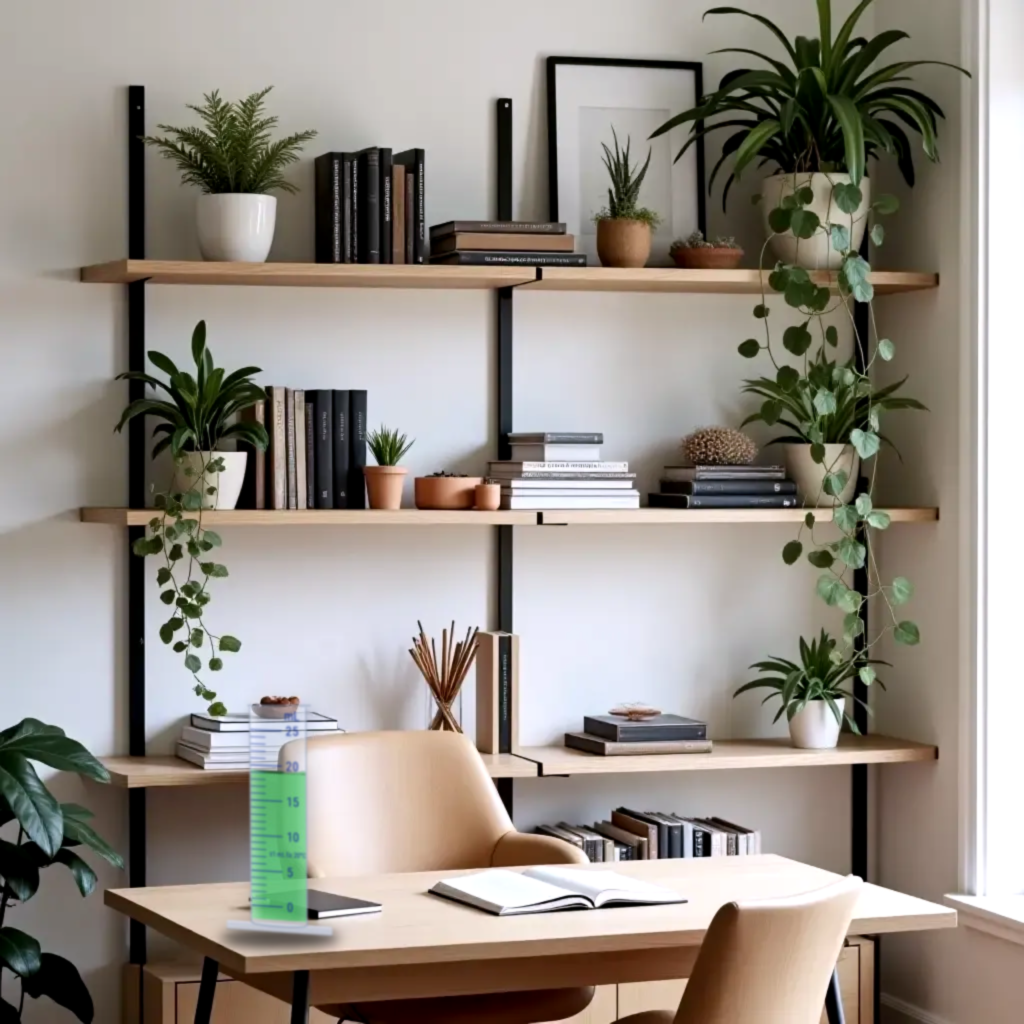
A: 19 mL
